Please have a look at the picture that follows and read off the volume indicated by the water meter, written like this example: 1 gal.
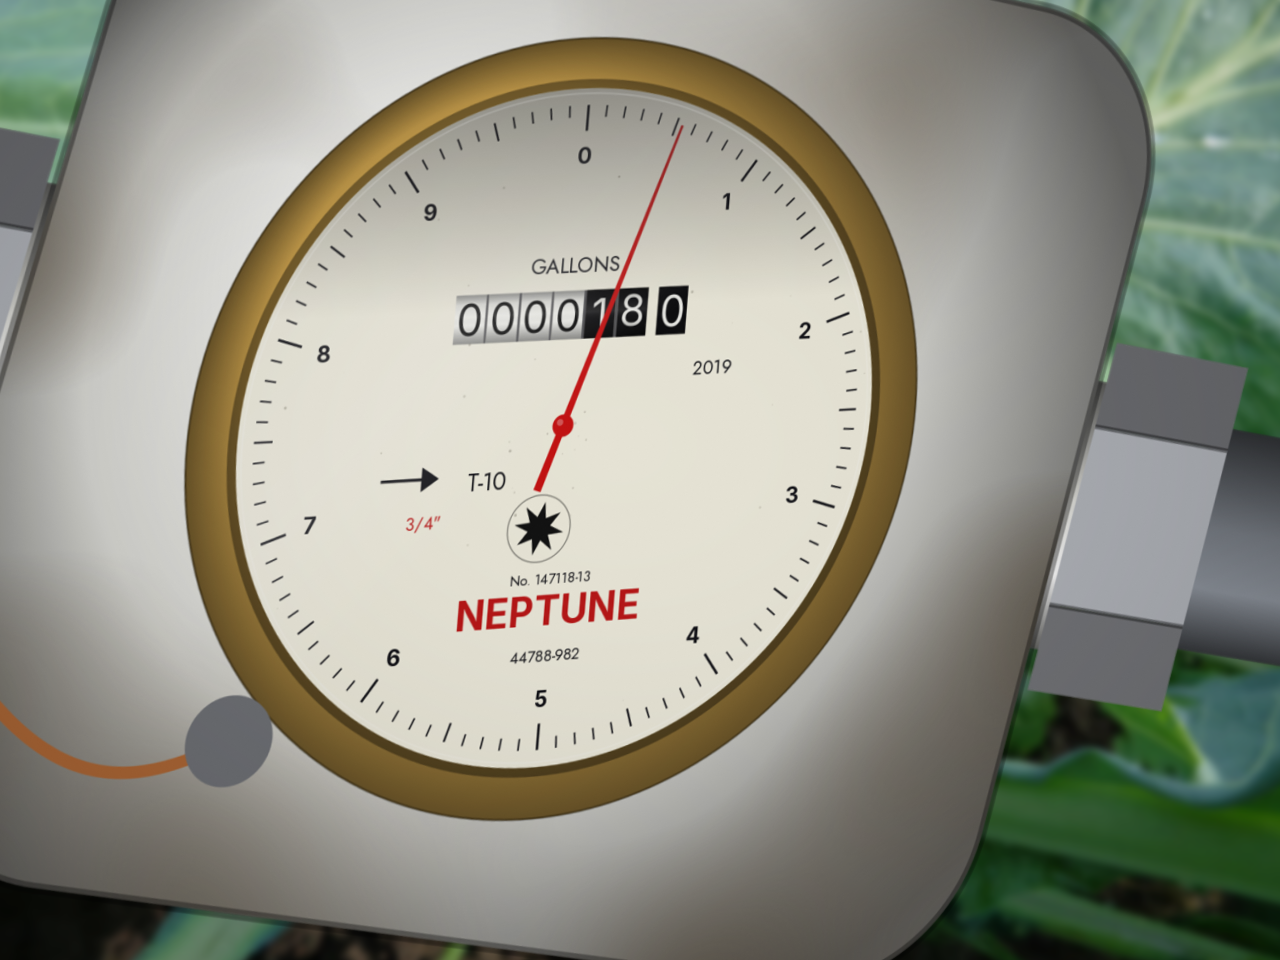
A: 180.5 gal
